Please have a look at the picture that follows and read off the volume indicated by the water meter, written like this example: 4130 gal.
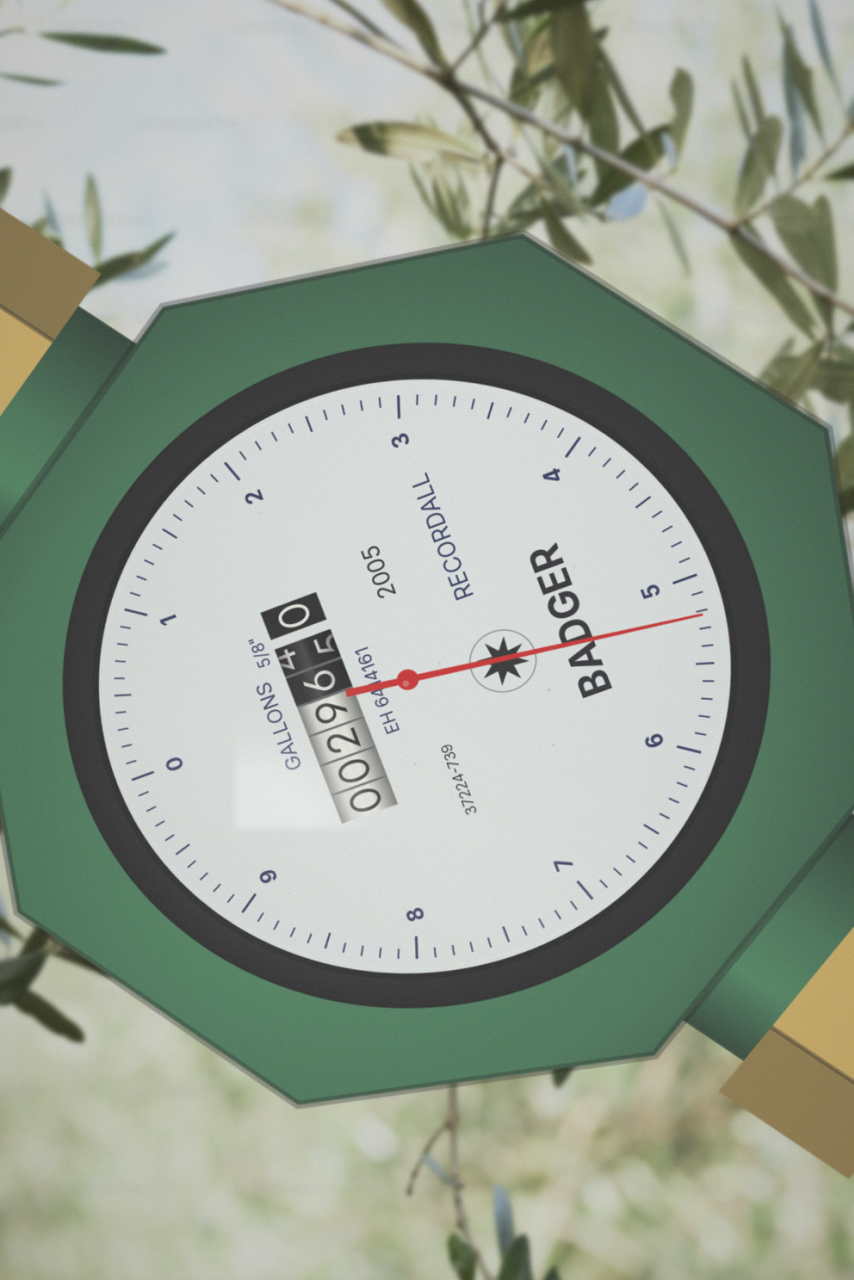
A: 29645.2 gal
